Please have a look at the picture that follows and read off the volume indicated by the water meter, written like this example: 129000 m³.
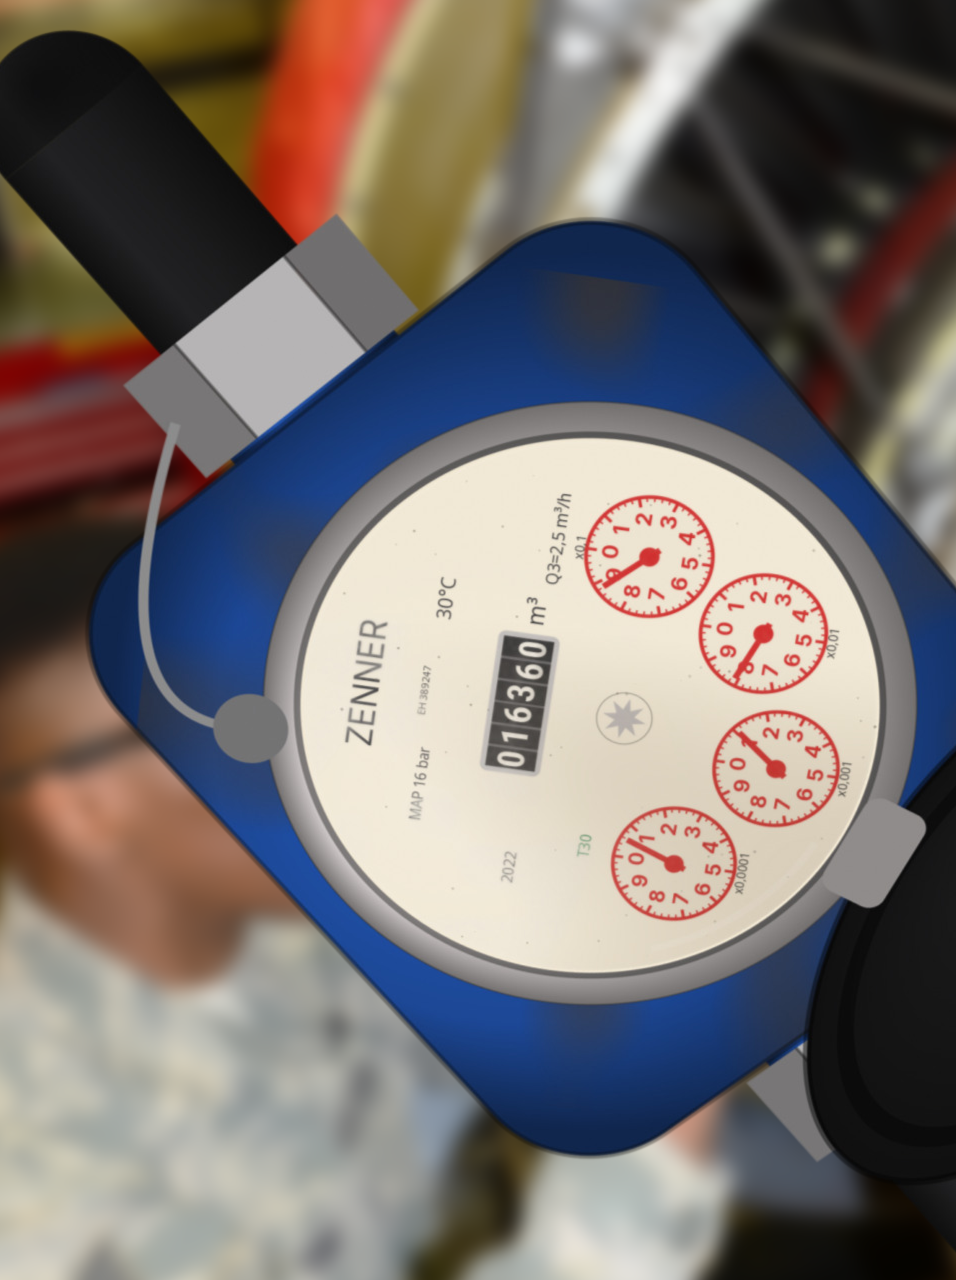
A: 16359.8810 m³
